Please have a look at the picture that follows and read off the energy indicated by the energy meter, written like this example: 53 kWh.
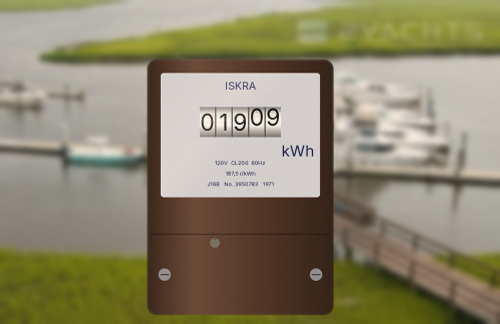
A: 1909 kWh
